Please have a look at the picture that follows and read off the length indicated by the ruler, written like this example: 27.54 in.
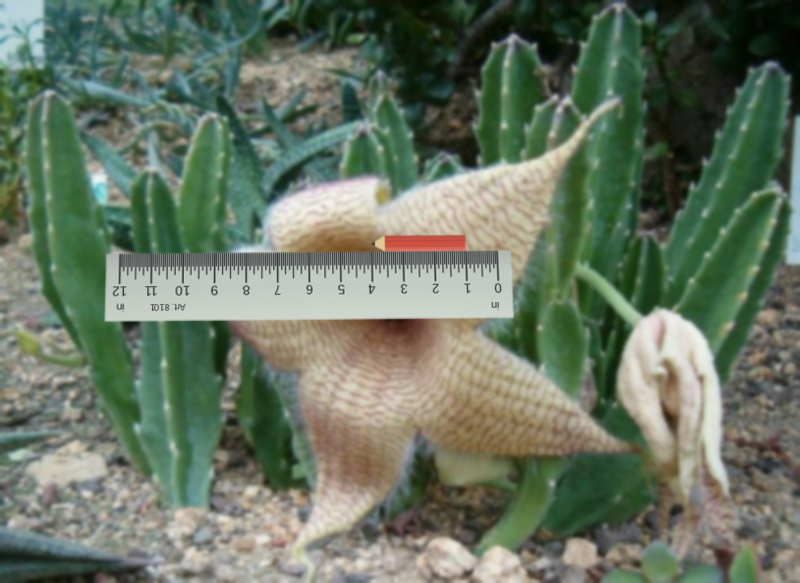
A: 3 in
